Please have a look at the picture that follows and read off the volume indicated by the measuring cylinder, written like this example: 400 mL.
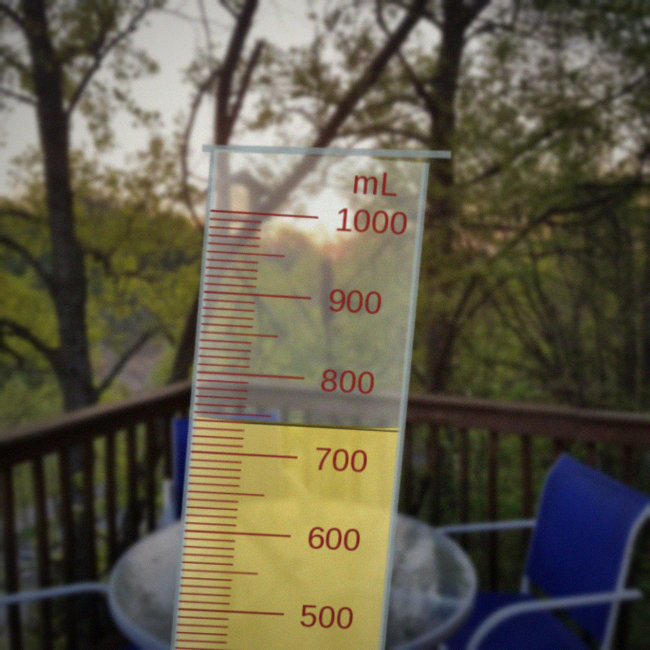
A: 740 mL
